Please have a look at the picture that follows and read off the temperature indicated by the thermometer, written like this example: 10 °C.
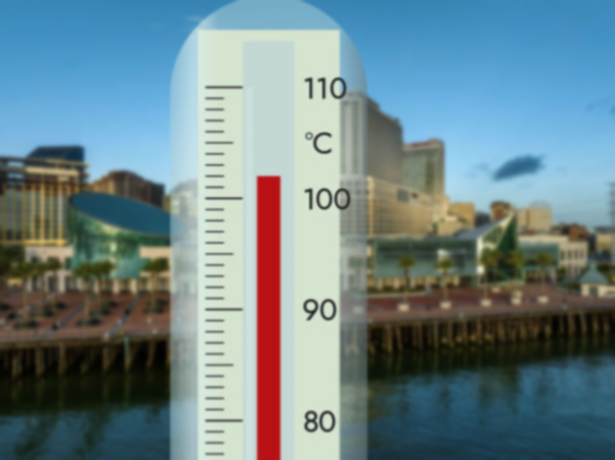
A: 102 °C
